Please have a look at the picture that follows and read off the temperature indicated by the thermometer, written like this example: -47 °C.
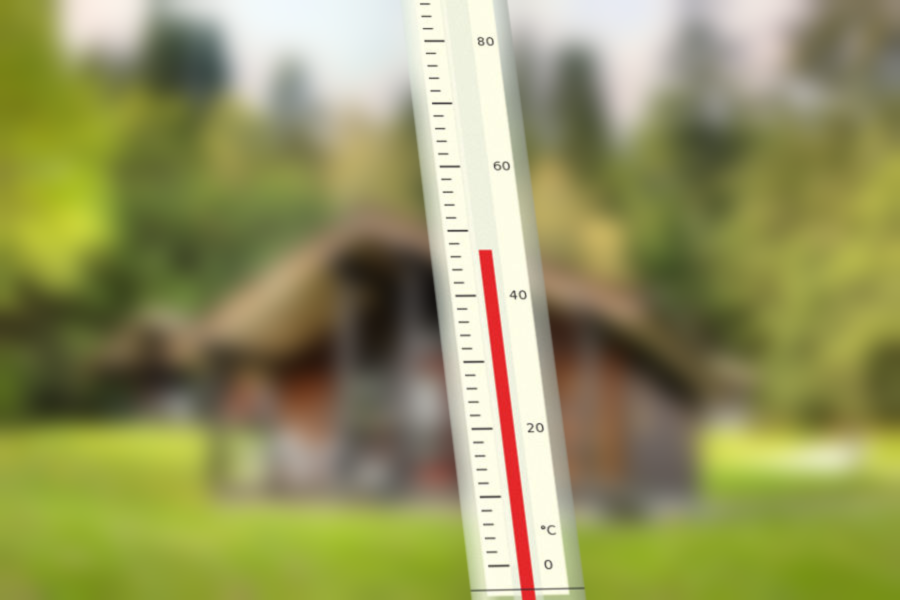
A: 47 °C
